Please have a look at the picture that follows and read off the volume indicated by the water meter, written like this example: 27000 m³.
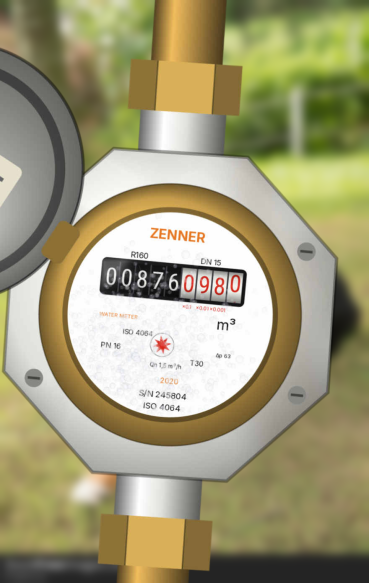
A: 876.0980 m³
